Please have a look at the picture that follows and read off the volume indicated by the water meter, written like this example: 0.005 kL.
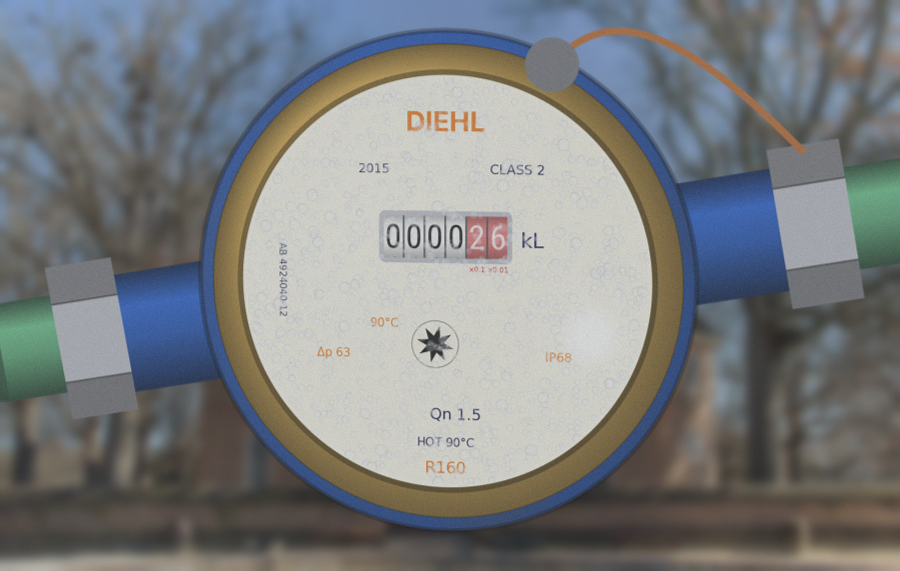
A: 0.26 kL
